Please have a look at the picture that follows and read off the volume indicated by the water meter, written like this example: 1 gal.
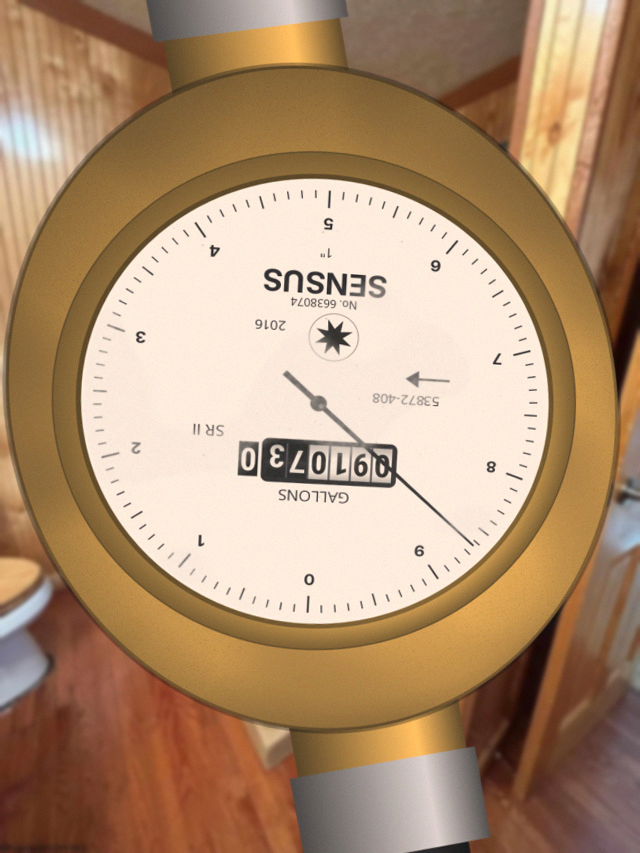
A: 910728.6 gal
